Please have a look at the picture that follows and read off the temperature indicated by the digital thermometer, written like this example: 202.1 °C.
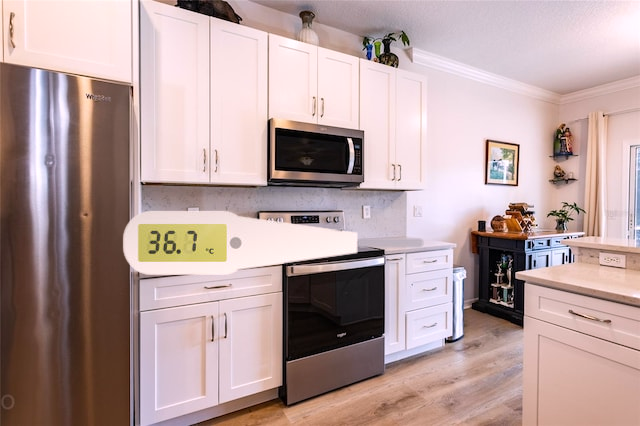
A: 36.7 °C
